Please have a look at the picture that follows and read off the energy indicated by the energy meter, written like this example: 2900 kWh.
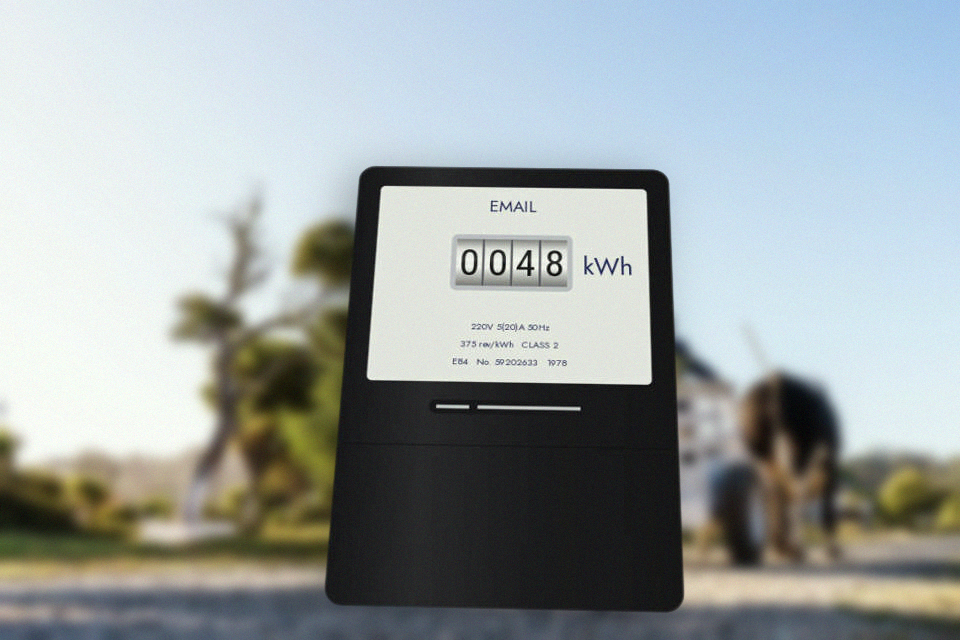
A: 48 kWh
